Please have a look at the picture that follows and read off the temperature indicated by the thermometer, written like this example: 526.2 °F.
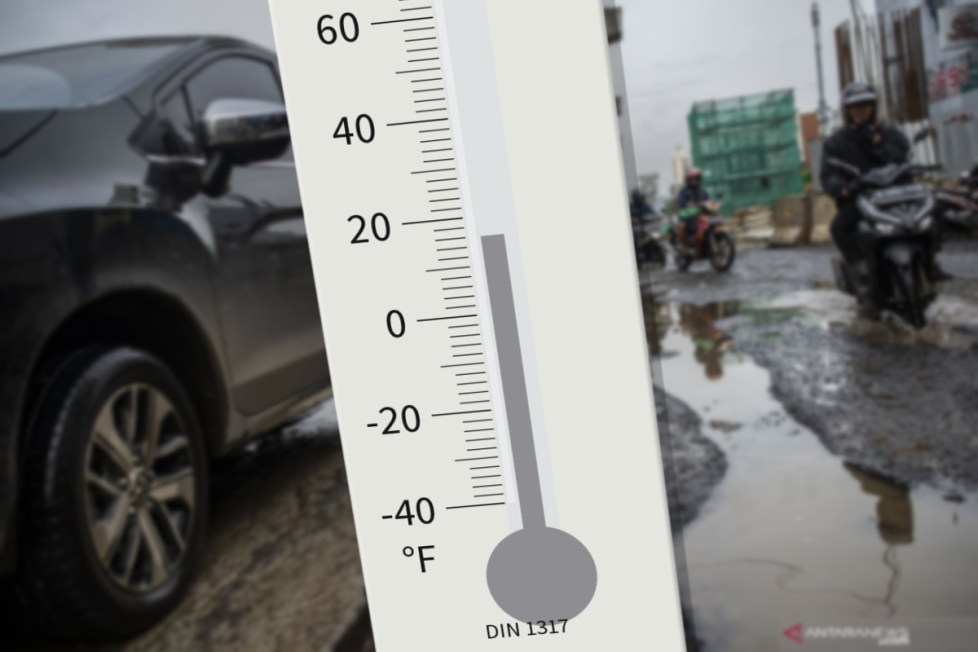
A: 16 °F
